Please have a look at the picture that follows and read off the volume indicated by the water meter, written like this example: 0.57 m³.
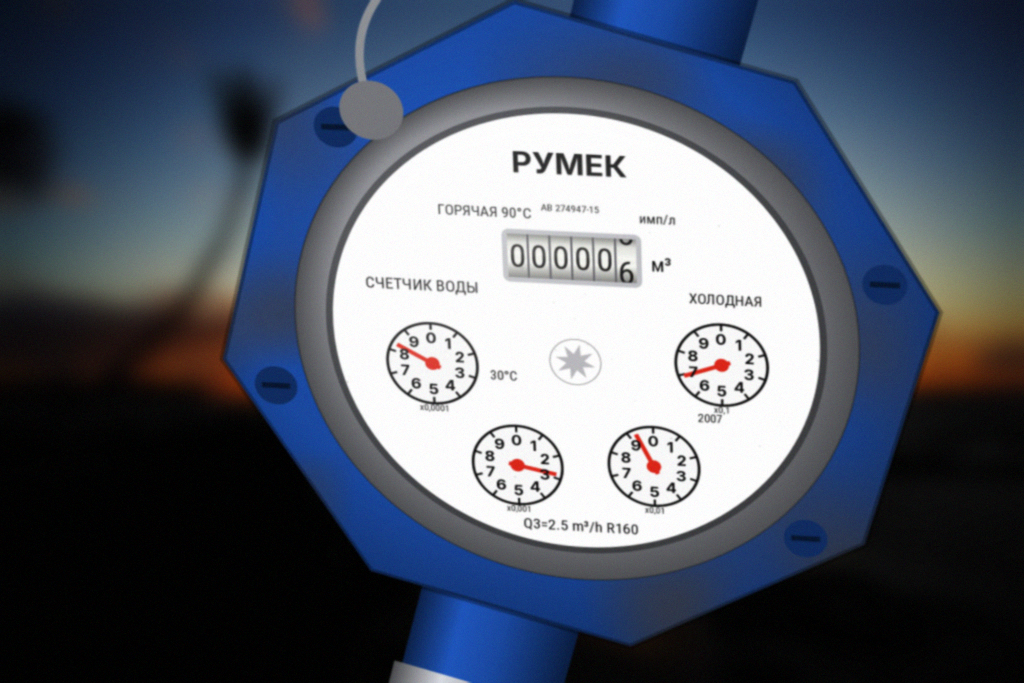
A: 5.6928 m³
